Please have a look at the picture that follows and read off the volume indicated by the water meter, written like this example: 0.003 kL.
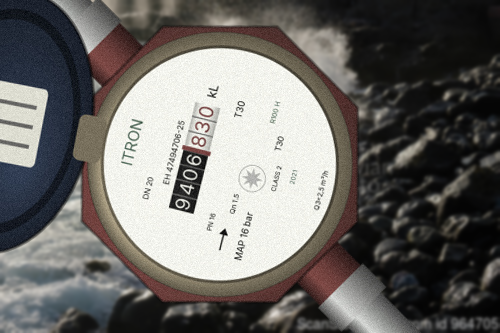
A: 9406.830 kL
